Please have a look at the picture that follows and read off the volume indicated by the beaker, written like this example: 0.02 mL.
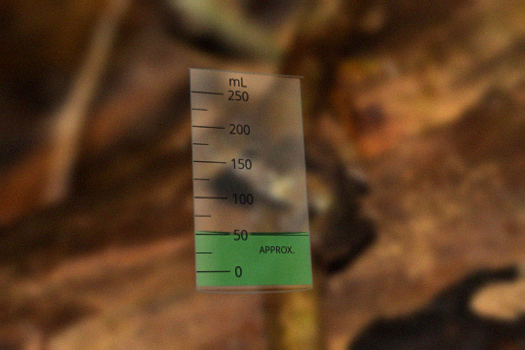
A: 50 mL
